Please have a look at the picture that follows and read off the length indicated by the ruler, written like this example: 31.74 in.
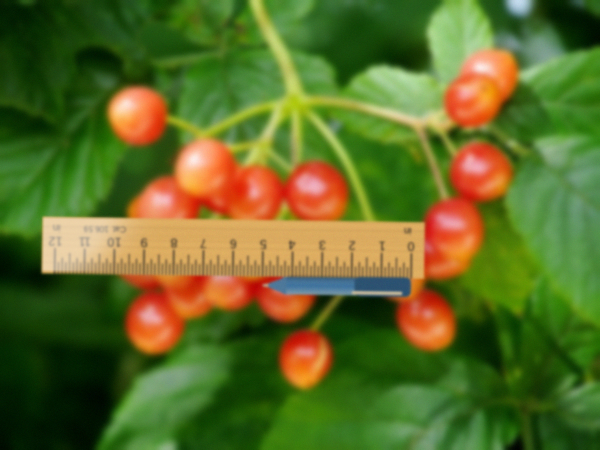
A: 5 in
